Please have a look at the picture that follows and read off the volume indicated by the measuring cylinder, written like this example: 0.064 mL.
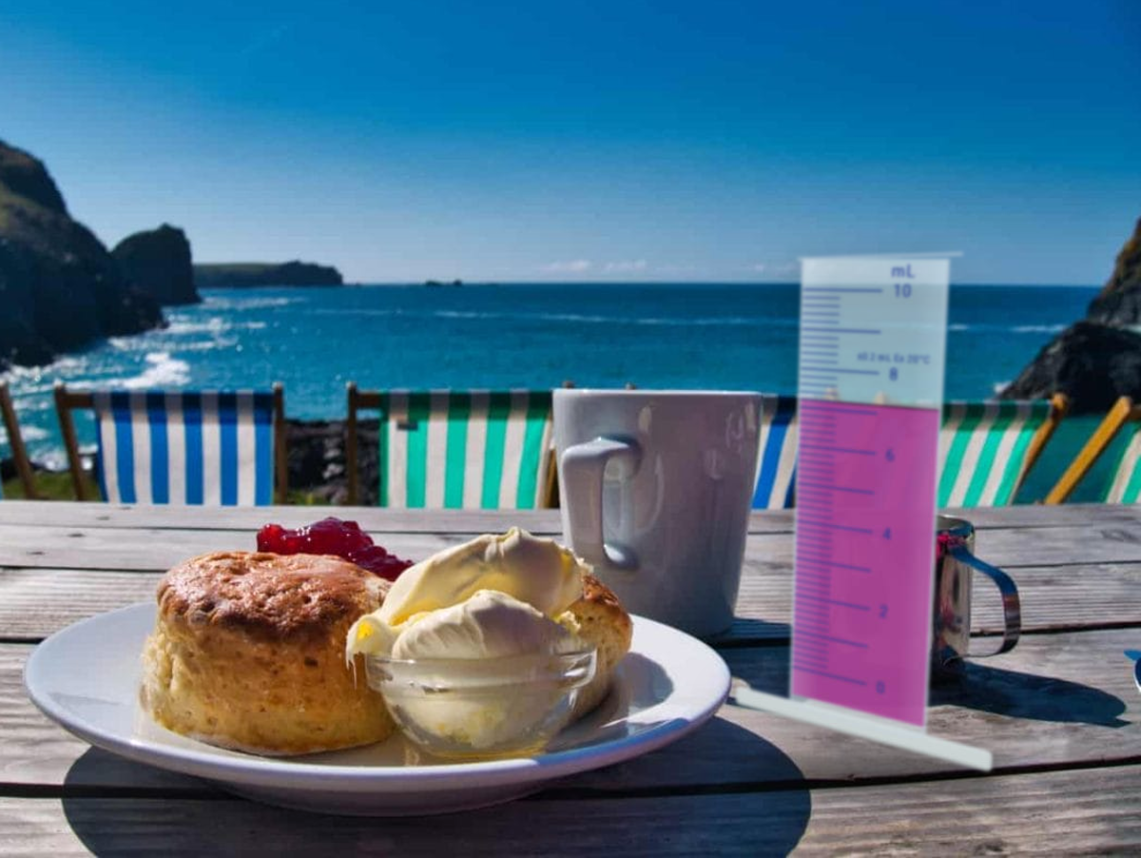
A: 7.2 mL
